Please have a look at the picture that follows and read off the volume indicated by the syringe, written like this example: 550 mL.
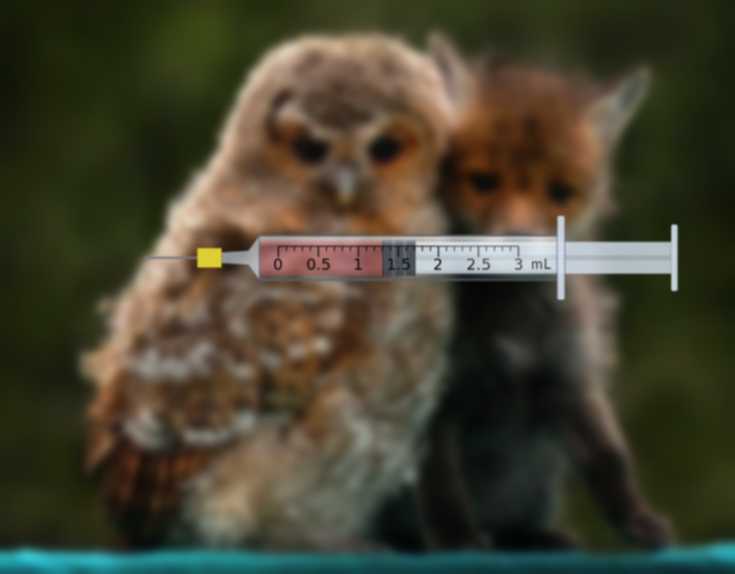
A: 1.3 mL
